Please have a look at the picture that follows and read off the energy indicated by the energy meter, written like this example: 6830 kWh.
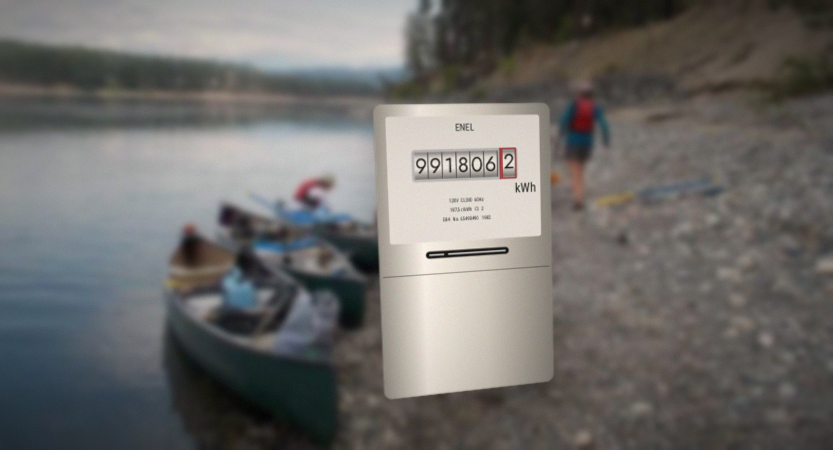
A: 991806.2 kWh
